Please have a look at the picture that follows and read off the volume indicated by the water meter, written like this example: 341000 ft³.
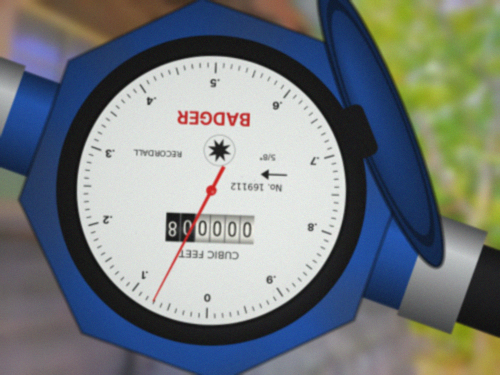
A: 8.07 ft³
